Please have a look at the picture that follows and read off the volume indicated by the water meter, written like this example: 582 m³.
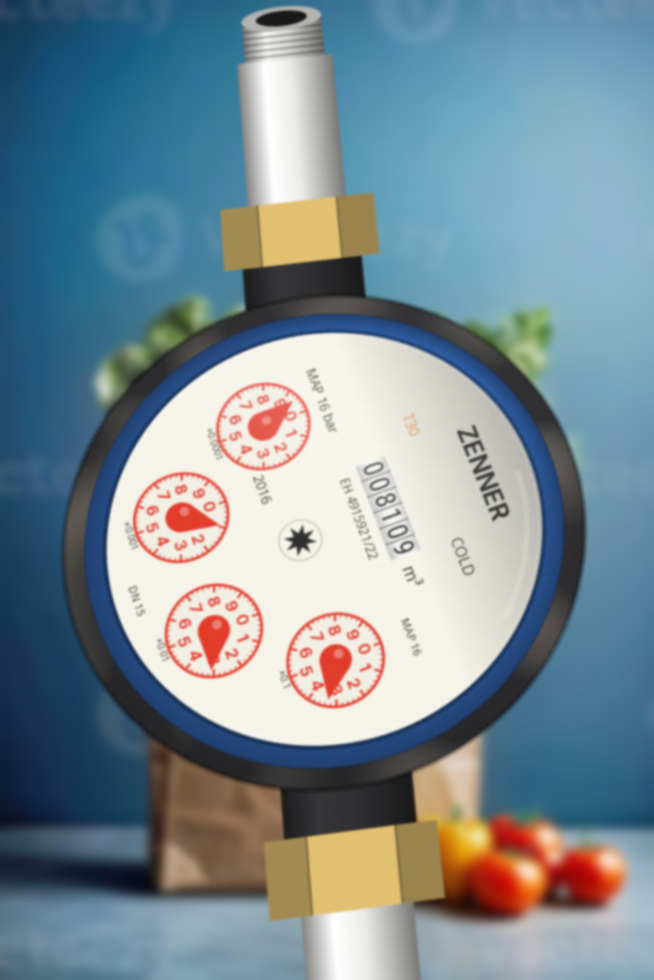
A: 8109.3309 m³
